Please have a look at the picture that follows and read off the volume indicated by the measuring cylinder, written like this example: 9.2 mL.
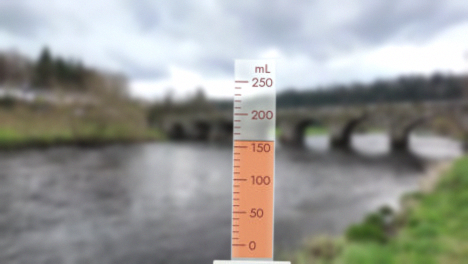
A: 160 mL
